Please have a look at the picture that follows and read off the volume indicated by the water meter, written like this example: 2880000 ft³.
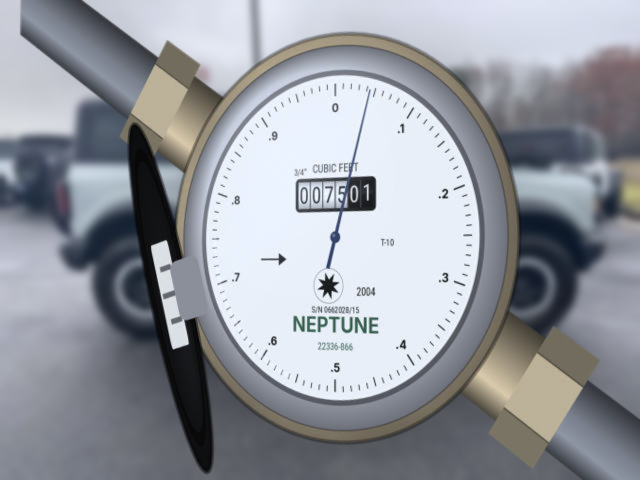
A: 7501.04 ft³
